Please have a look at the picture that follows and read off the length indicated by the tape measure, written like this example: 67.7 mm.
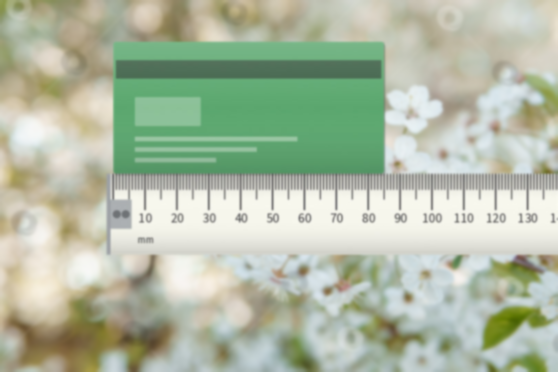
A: 85 mm
